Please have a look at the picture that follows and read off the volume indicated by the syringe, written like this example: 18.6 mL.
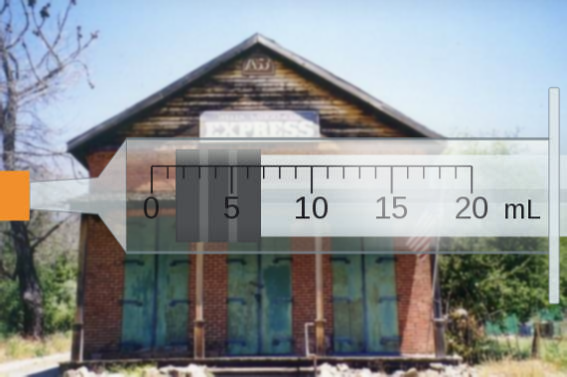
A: 1.5 mL
